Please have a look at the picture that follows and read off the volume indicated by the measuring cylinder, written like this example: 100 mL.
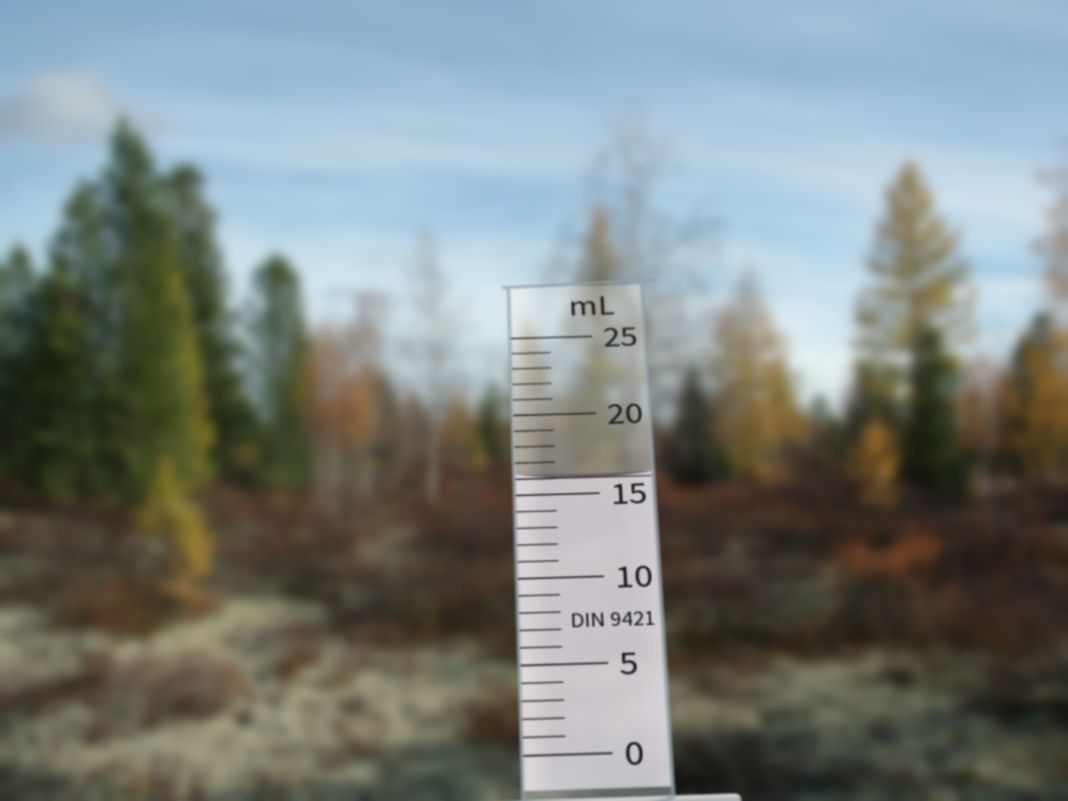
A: 16 mL
